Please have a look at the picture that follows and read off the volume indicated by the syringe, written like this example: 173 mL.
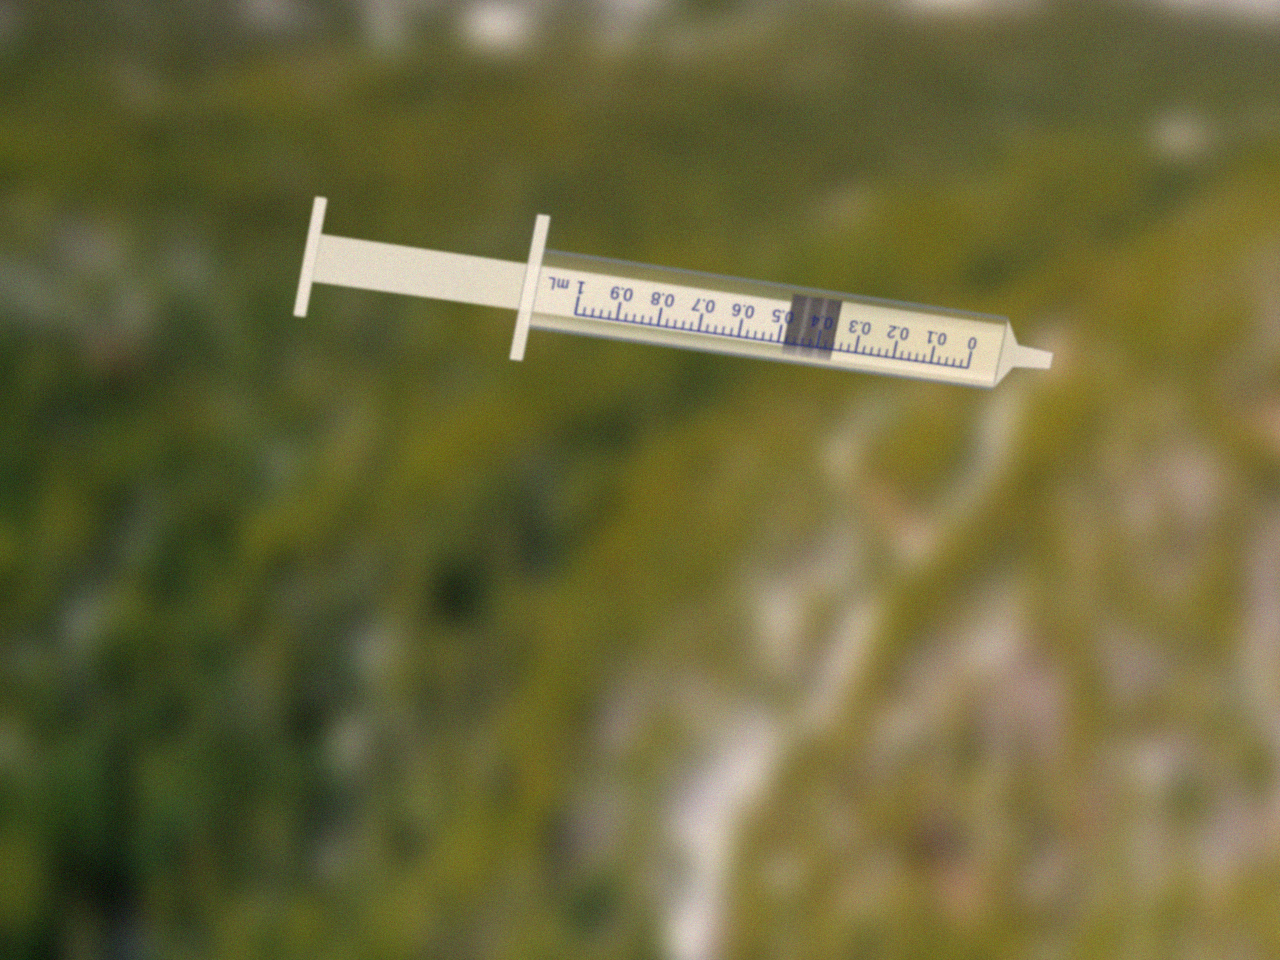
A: 0.36 mL
